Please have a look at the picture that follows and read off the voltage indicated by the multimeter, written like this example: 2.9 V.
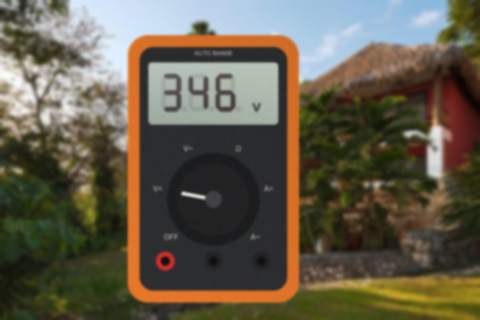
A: 346 V
